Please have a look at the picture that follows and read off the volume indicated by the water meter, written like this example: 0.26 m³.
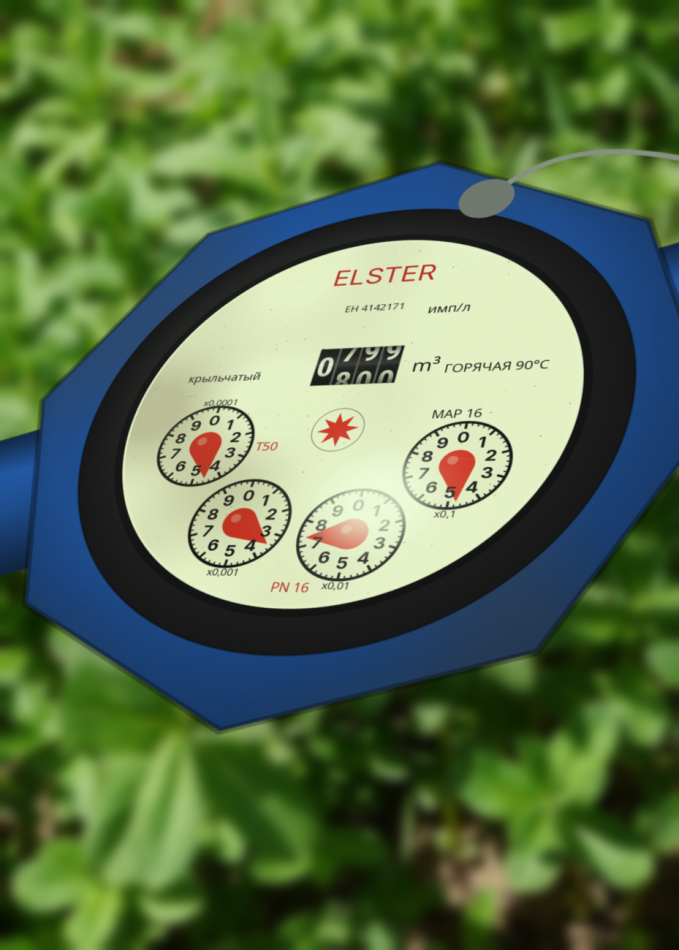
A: 799.4734 m³
